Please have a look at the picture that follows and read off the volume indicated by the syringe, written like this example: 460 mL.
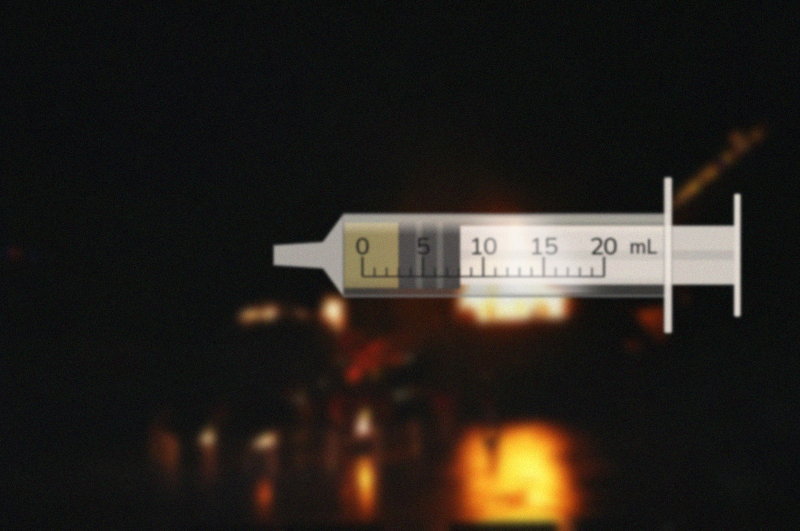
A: 3 mL
